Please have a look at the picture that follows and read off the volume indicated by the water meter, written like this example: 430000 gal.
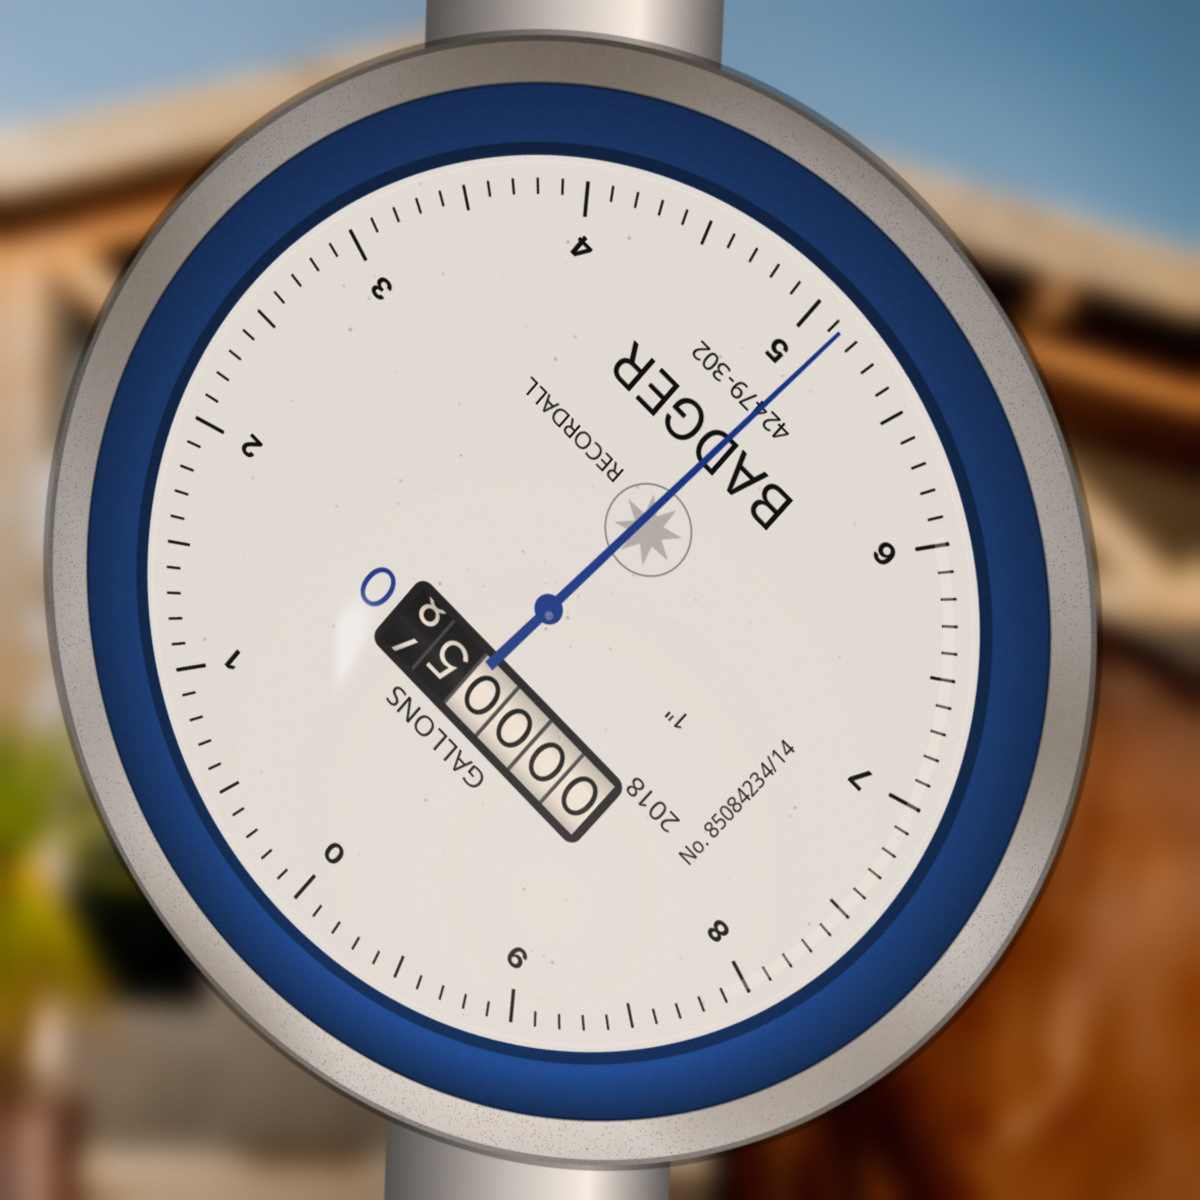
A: 575.1 gal
